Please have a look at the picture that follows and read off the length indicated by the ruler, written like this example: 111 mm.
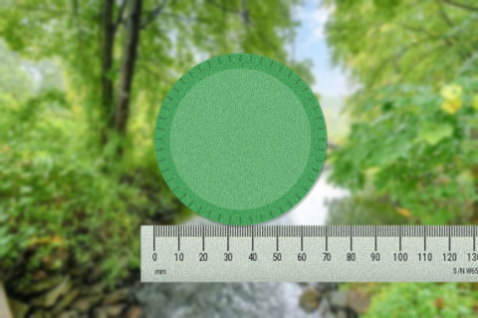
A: 70 mm
